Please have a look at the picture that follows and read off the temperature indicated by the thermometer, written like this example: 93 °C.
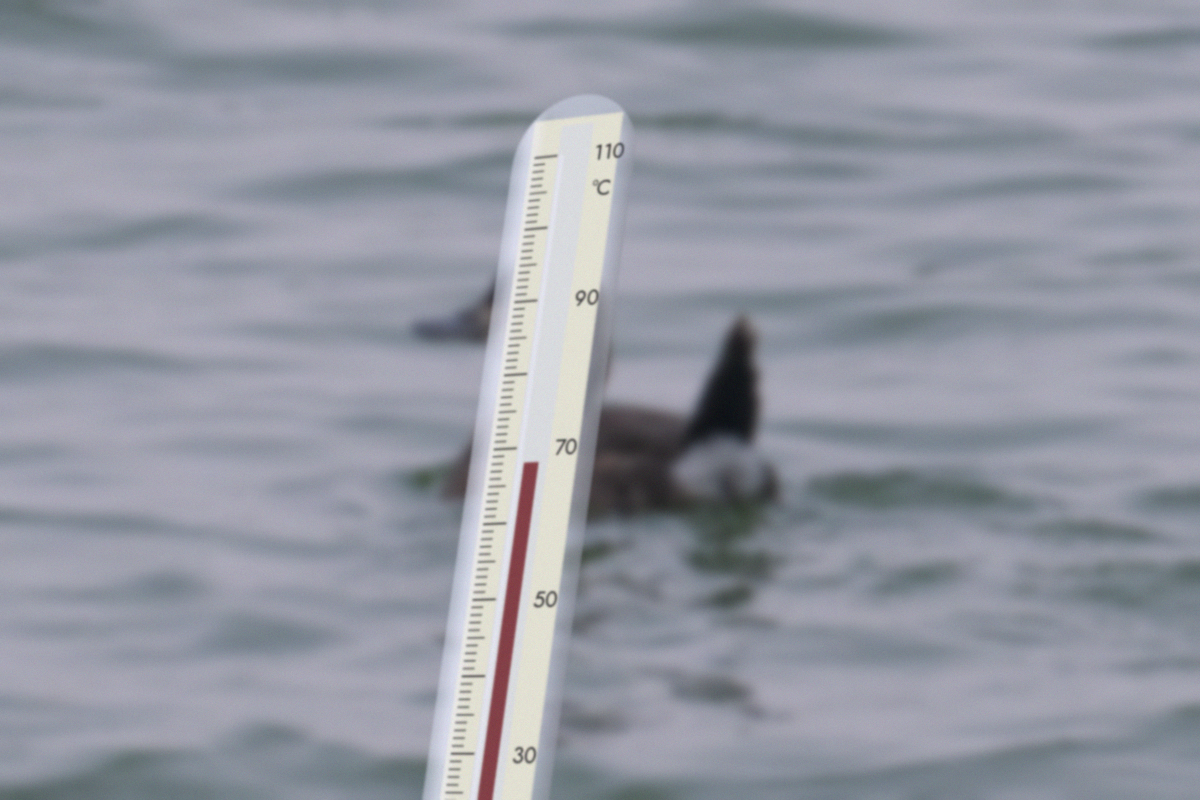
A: 68 °C
